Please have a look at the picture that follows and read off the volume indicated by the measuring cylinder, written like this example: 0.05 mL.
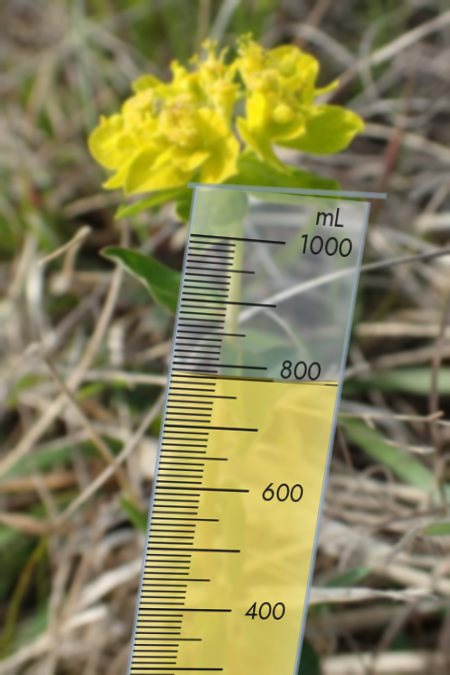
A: 780 mL
